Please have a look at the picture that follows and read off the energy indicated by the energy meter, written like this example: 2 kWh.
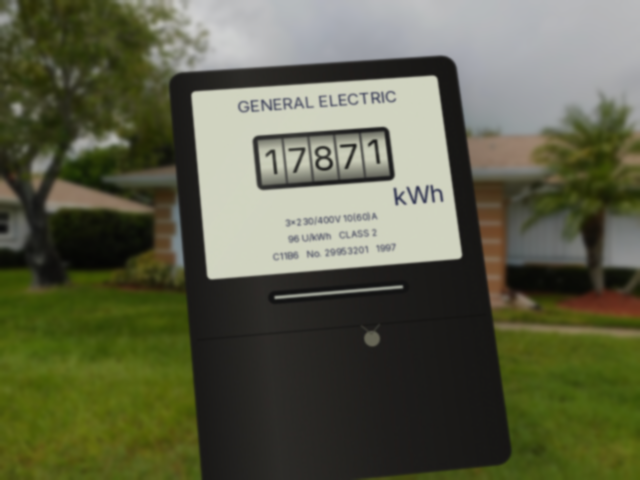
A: 17871 kWh
